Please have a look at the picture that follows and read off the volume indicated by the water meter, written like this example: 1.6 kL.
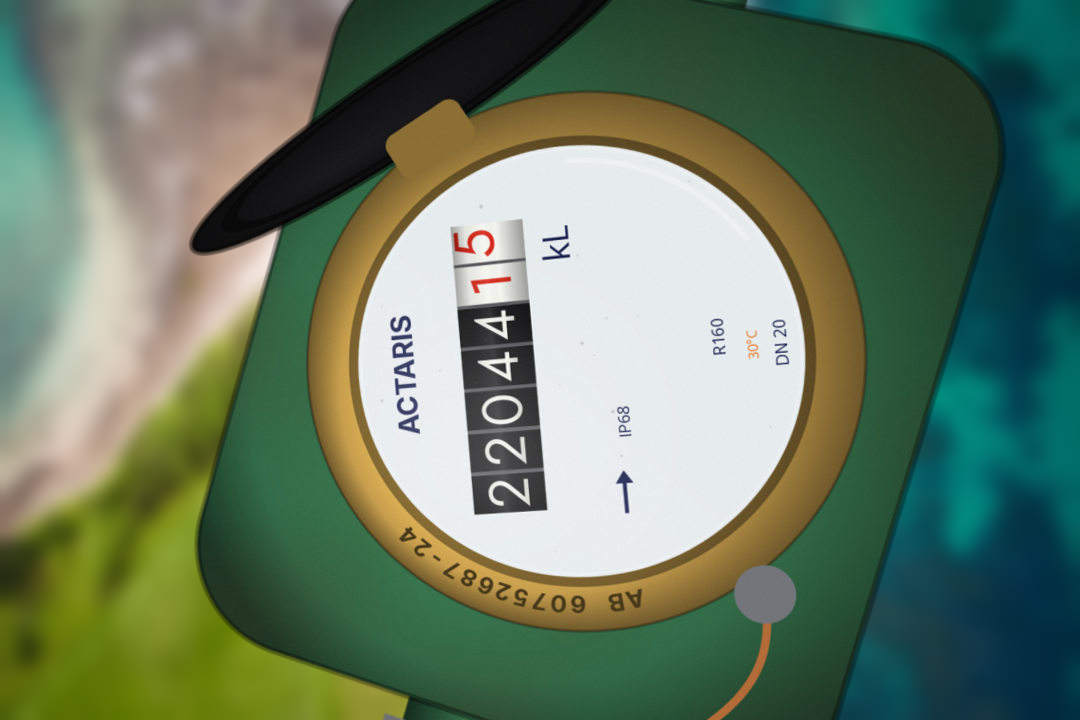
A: 22044.15 kL
